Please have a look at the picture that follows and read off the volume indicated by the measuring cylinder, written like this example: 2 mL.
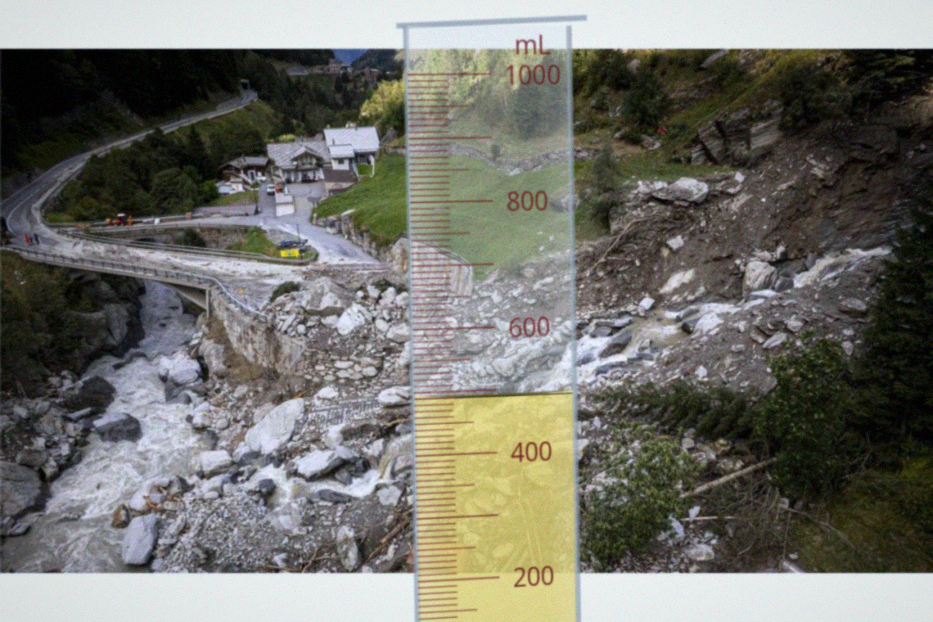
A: 490 mL
